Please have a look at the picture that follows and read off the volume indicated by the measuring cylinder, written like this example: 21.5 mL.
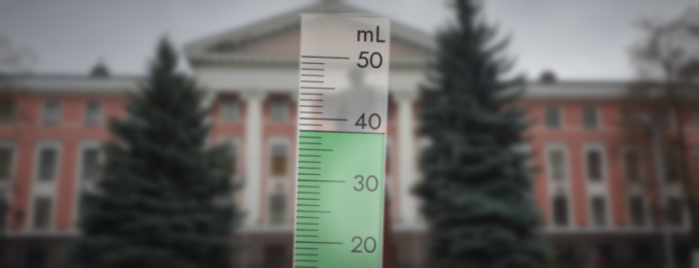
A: 38 mL
